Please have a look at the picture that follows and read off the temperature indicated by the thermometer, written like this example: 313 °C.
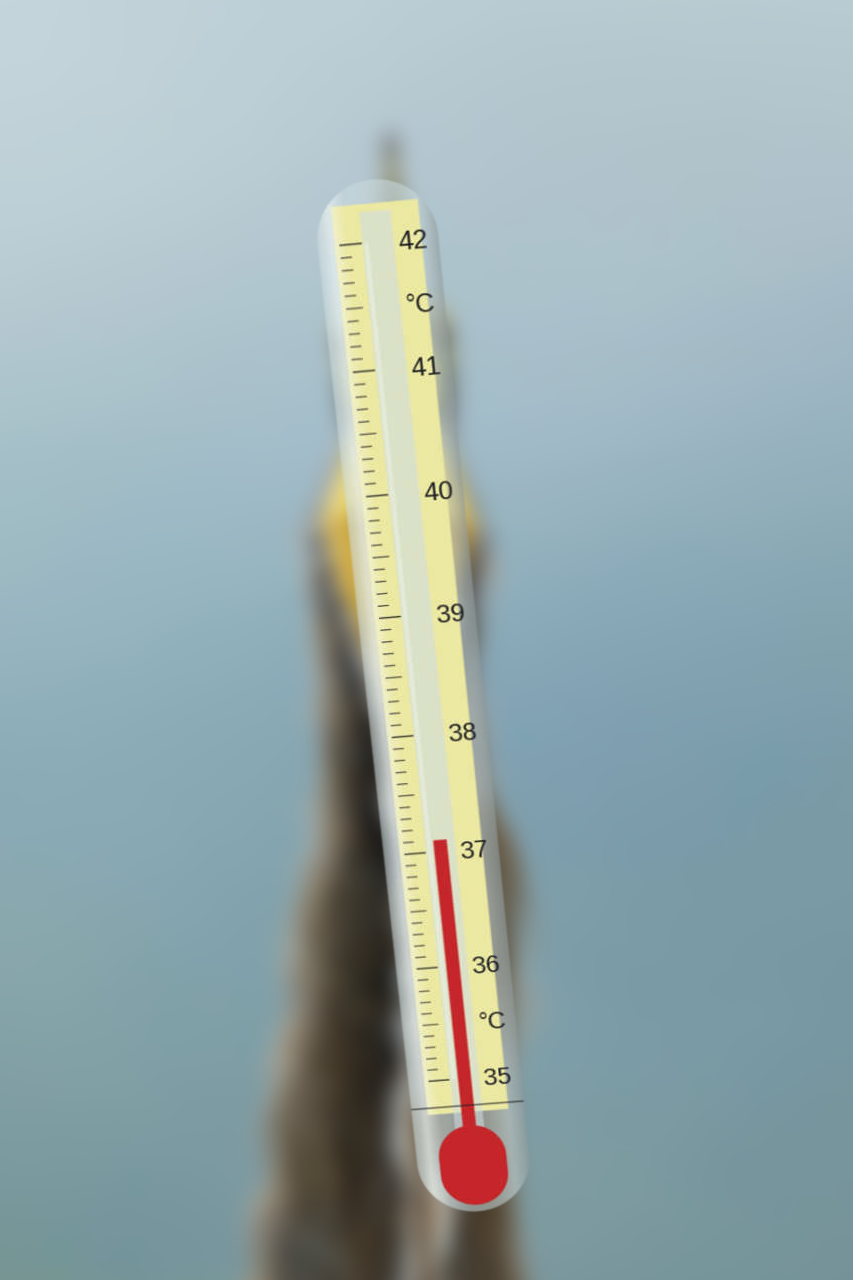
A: 37.1 °C
